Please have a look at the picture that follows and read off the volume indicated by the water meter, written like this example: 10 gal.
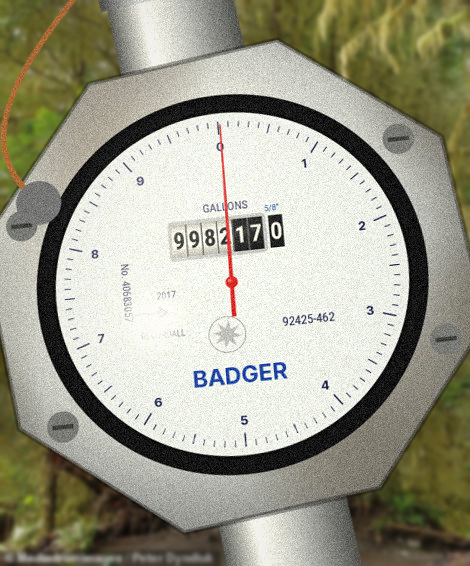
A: 9982170.0 gal
